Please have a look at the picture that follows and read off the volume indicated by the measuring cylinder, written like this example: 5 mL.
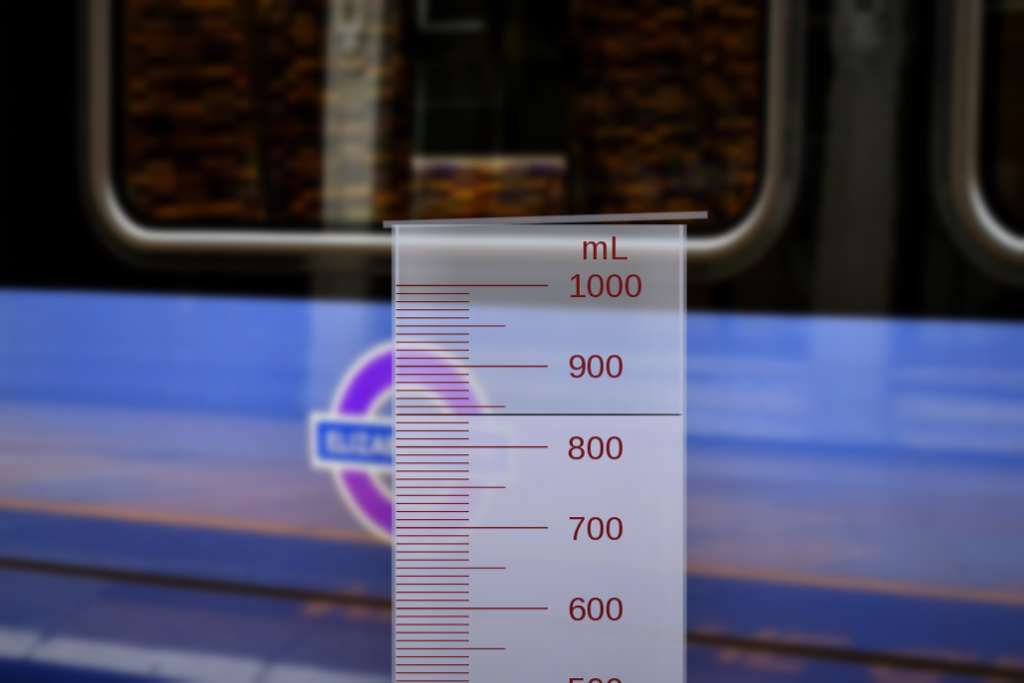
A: 840 mL
